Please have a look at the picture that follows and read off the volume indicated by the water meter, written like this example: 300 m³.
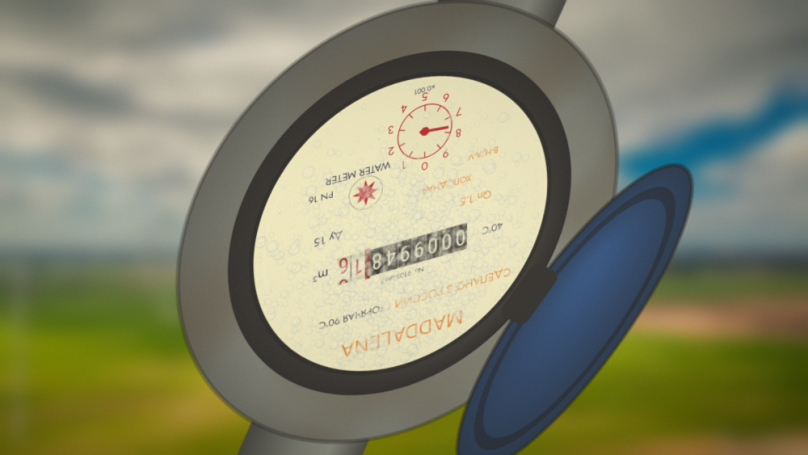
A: 9948.157 m³
